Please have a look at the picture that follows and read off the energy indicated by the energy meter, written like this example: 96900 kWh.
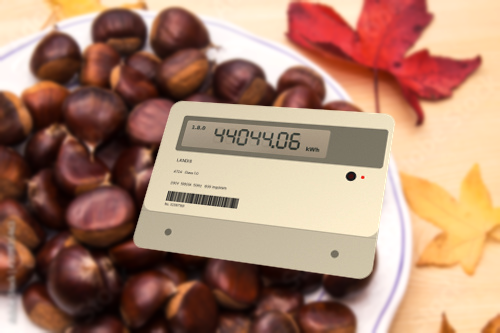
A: 44044.06 kWh
